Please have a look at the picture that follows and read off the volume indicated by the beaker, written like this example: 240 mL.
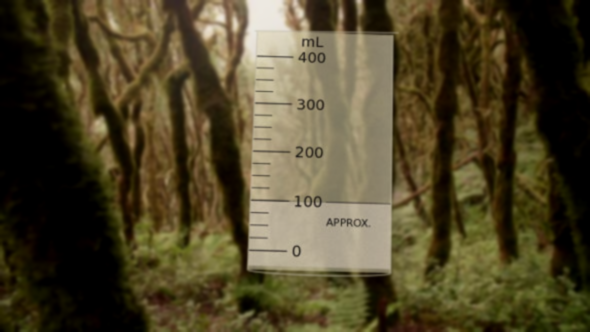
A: 100 mL
